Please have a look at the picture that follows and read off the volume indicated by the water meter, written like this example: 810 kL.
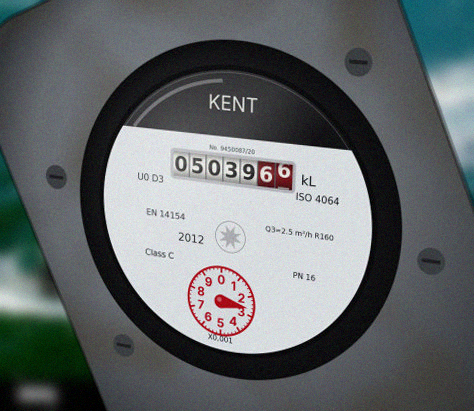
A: 5039.662 kL
